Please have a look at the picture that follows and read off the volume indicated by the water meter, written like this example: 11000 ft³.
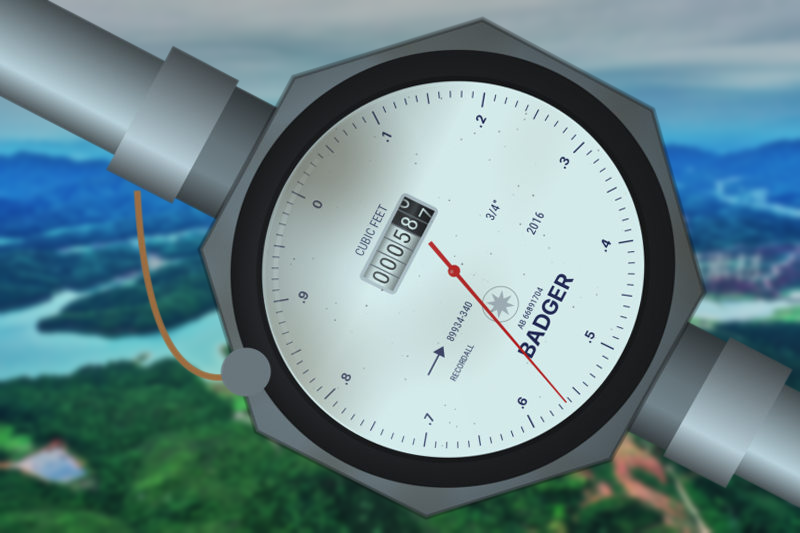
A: 586.56 ft³
